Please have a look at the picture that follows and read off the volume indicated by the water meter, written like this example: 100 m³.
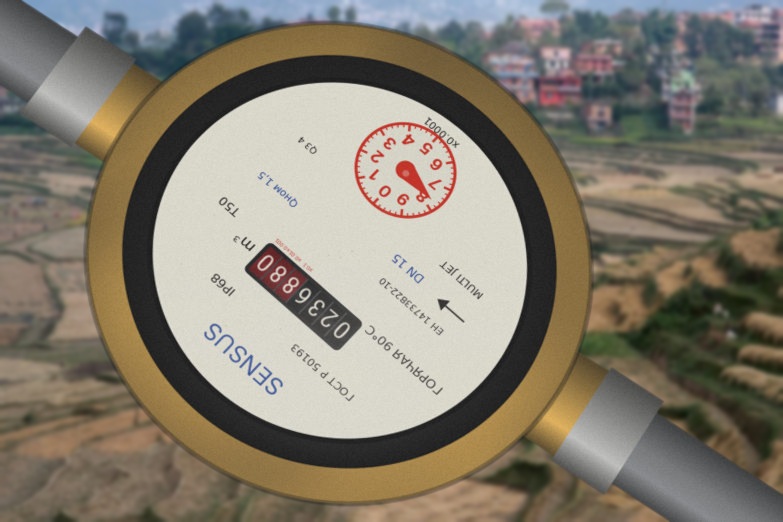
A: 236.8807 m³
